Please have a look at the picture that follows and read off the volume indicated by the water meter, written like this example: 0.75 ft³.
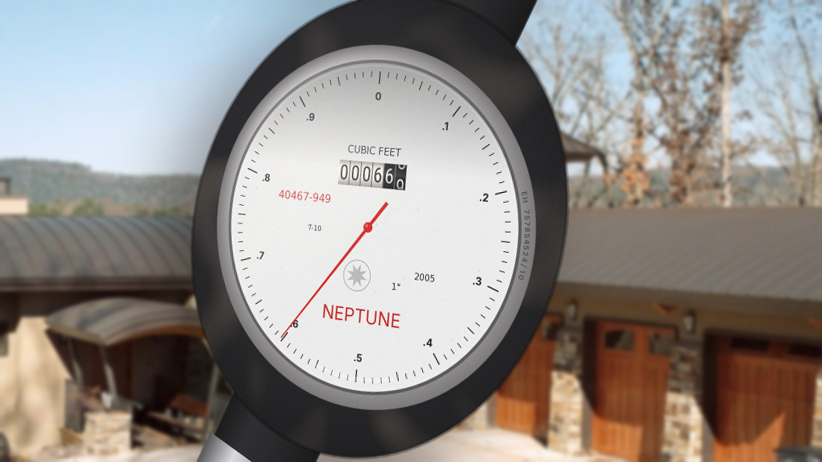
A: 668.60 ft³
